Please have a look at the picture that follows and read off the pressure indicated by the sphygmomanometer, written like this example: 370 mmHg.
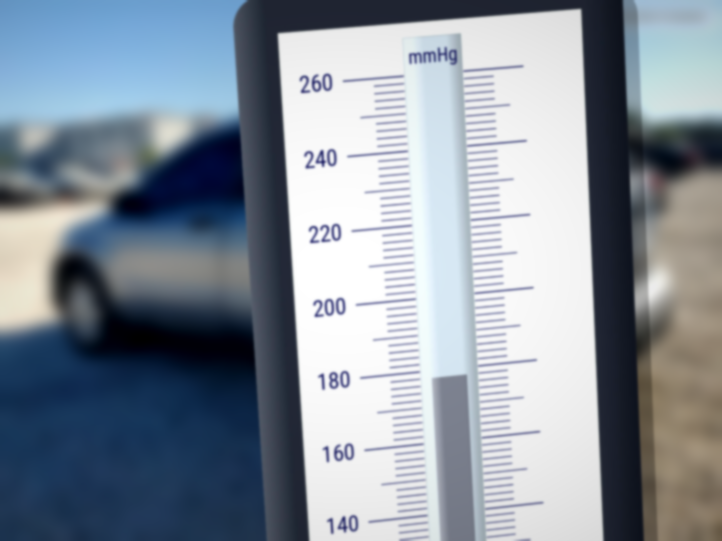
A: 178 mmHg
